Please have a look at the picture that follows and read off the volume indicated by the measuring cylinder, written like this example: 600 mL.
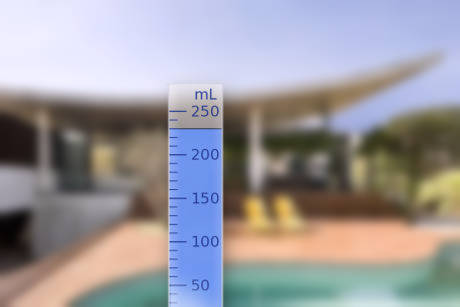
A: 230 mL
